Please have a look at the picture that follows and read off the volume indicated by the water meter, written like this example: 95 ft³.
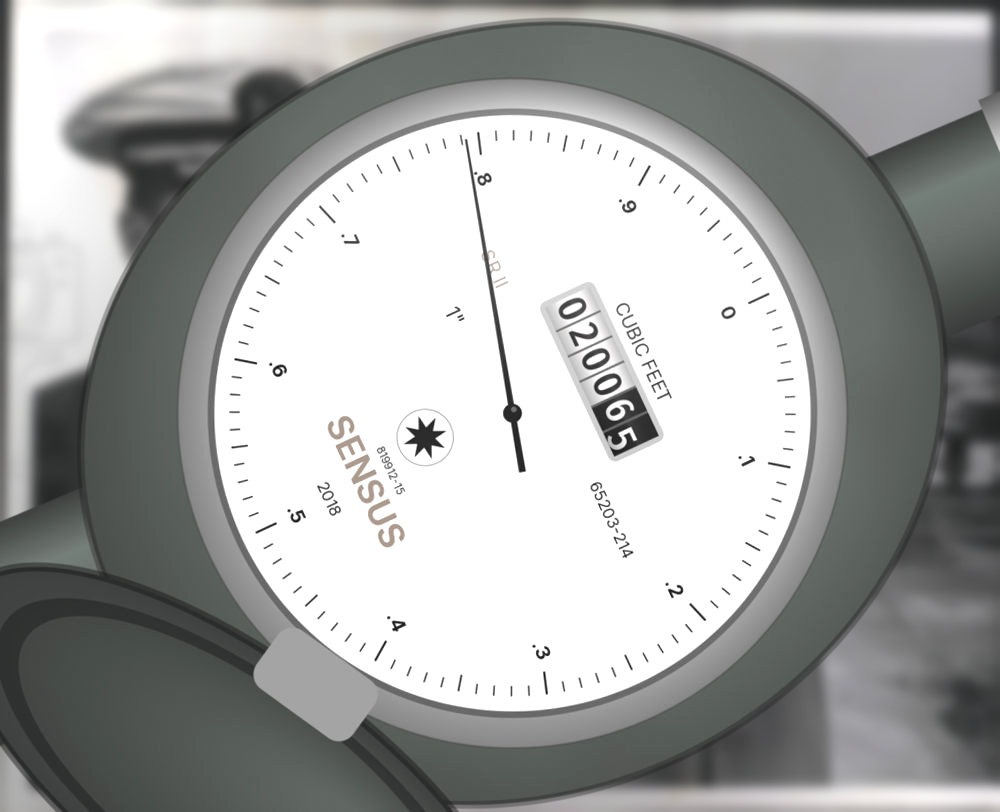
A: 20064.79 ft³
